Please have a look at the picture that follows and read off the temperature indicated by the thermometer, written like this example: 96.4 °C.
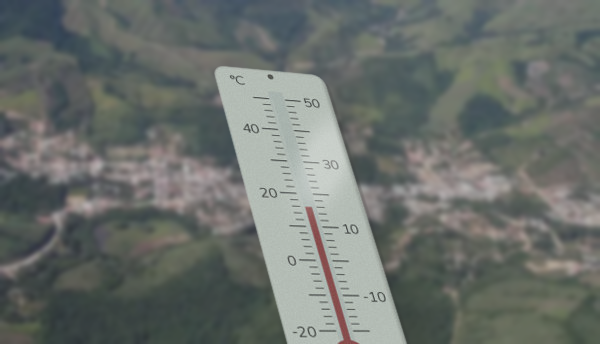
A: 16 °C
